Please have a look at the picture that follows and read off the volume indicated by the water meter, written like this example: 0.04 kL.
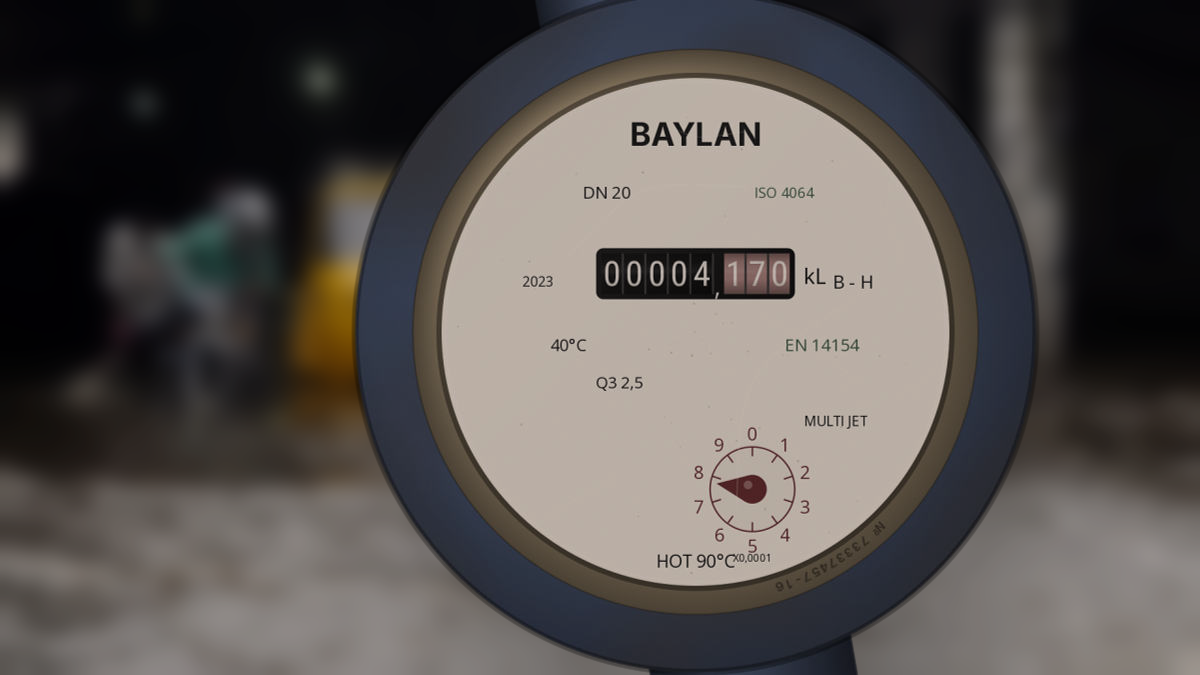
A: 4.1707 kL
